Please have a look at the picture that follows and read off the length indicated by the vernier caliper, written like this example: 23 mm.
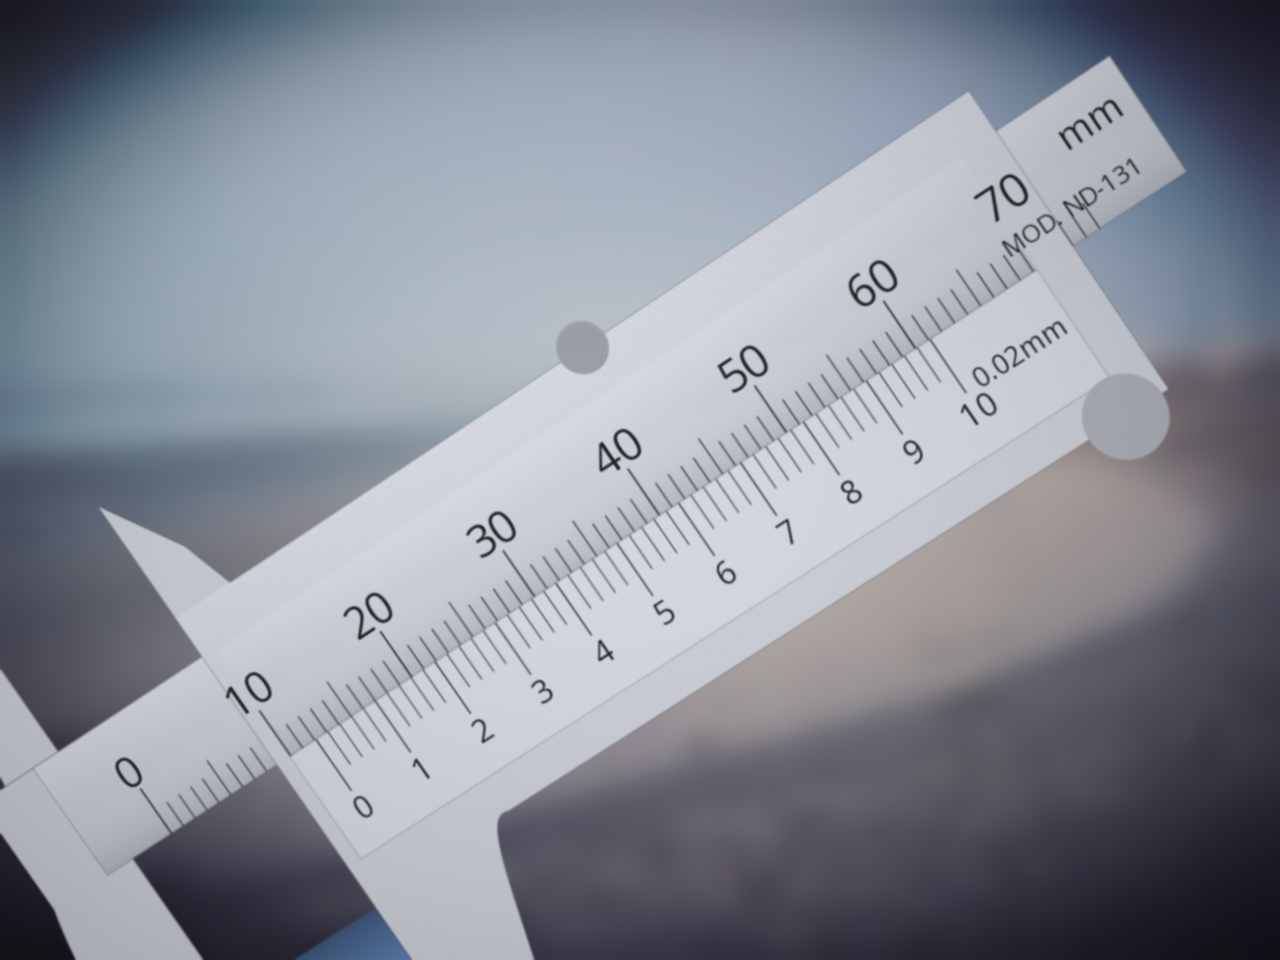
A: 12.1 mm
